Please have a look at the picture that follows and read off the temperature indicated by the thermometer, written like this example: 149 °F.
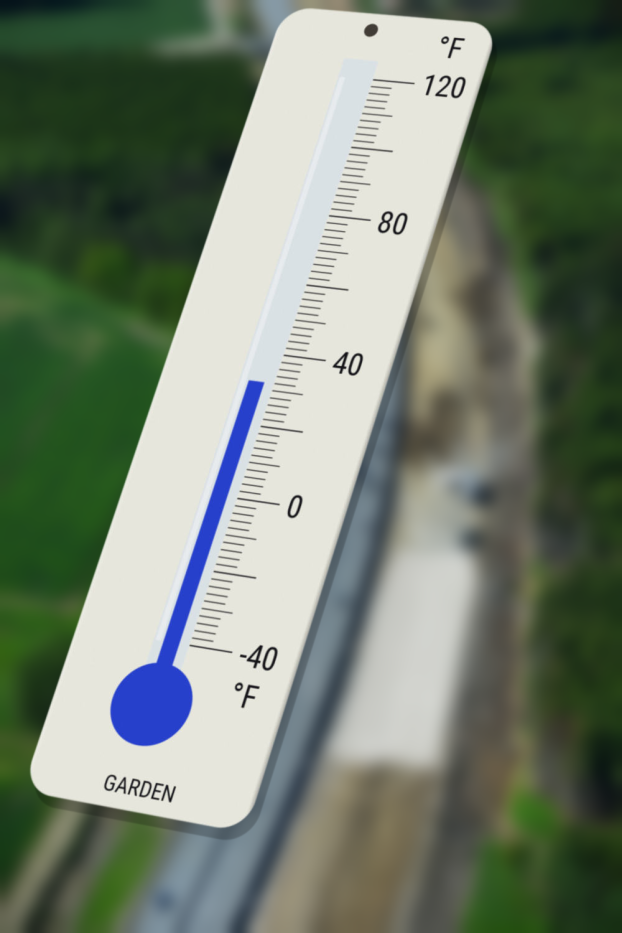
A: 32 °F
